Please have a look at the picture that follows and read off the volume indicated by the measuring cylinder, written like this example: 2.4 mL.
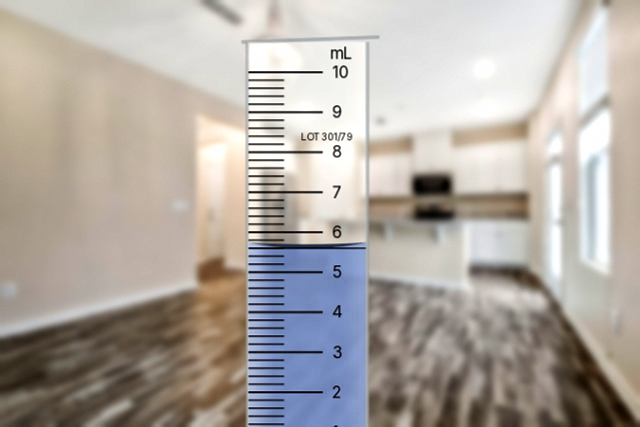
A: 5.6 mL
